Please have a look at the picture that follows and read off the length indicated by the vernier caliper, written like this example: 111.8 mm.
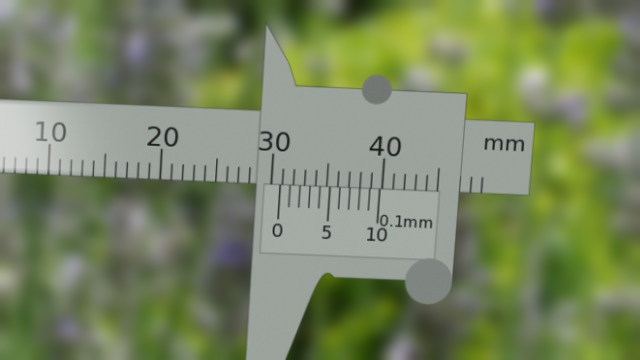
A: 30.8 mm
